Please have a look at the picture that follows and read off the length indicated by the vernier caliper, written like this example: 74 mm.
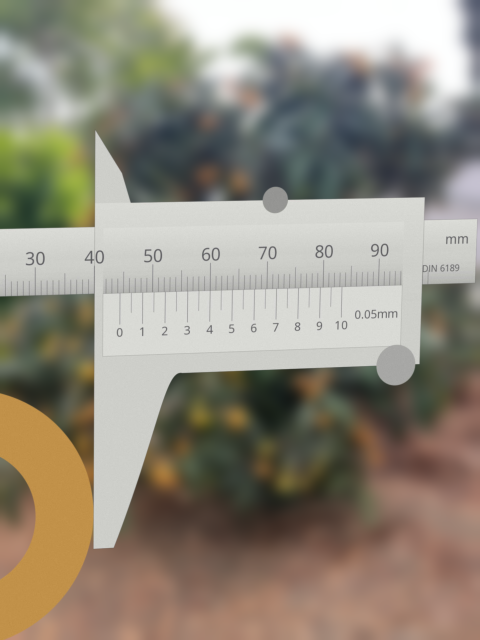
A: 44.4 mm
